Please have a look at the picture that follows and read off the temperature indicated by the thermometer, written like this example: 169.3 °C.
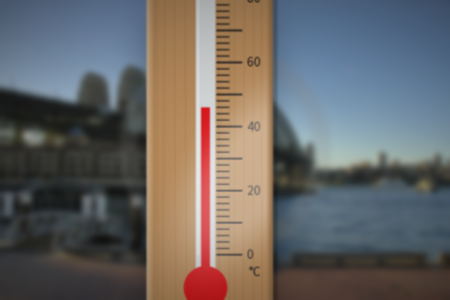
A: 46 °C
